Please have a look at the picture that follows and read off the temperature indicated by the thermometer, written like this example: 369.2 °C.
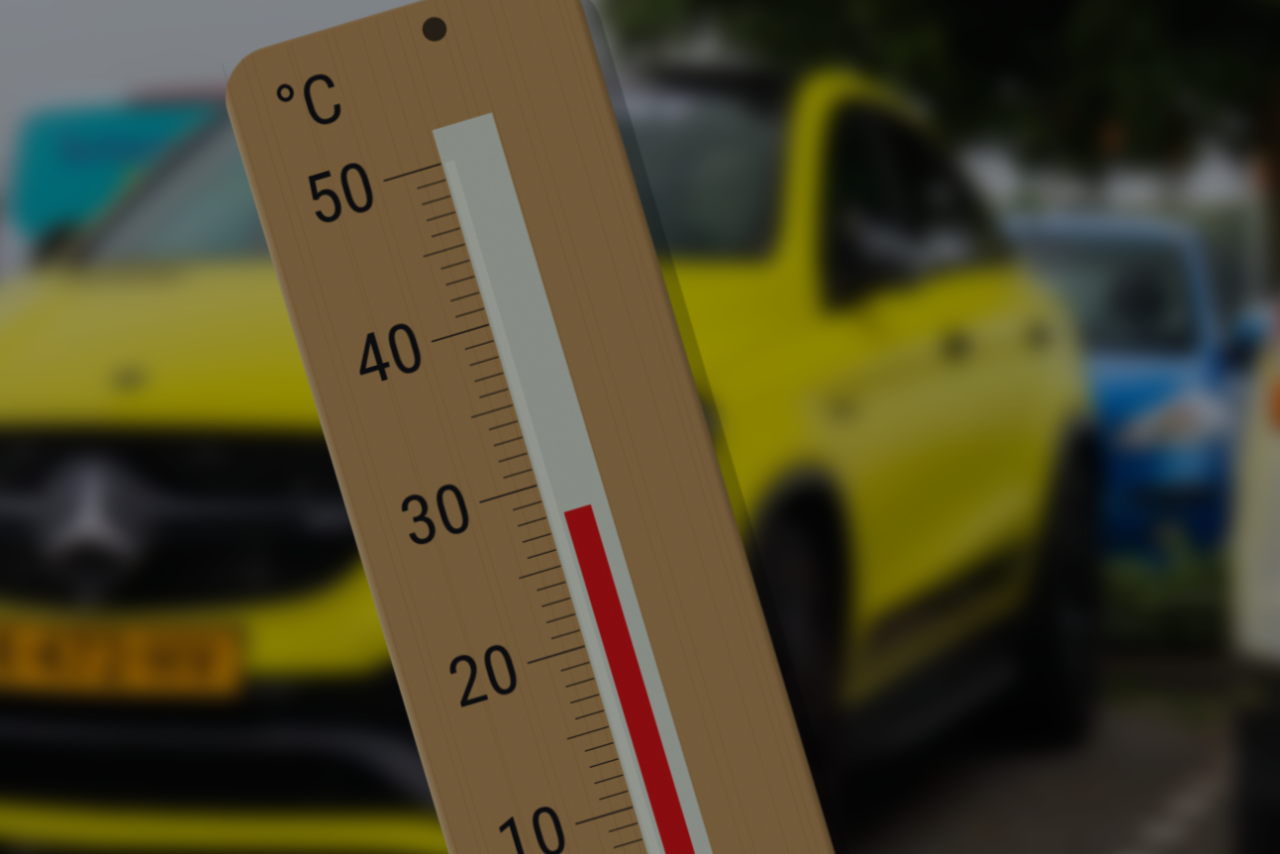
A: 28 °C
